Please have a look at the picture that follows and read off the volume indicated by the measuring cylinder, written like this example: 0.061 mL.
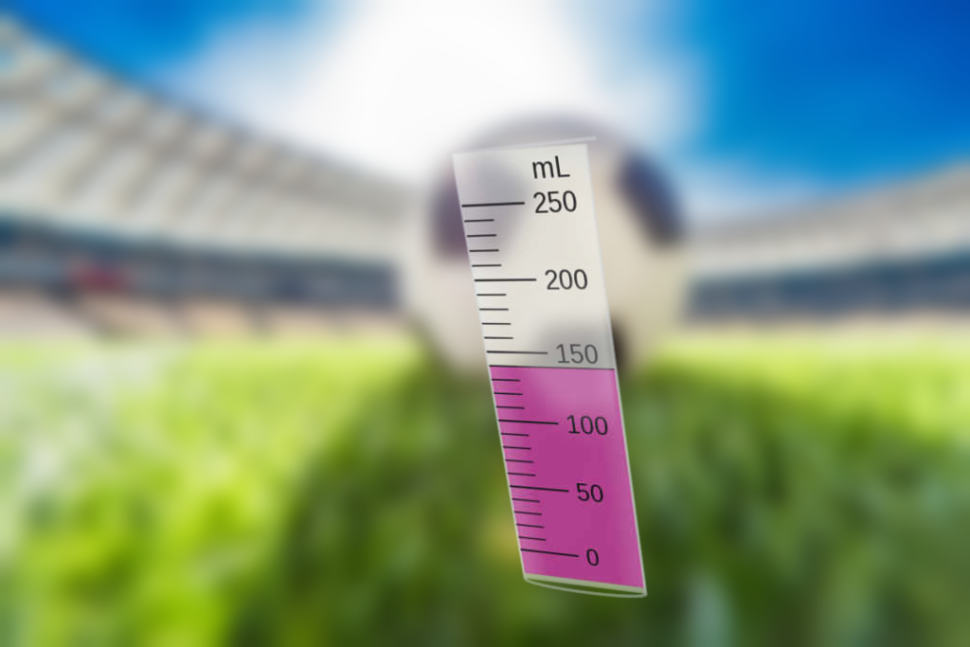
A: 140 mL
